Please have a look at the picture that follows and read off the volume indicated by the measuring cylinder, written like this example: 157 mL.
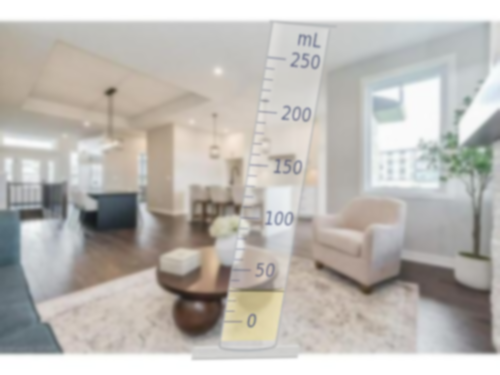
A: 30 mL
